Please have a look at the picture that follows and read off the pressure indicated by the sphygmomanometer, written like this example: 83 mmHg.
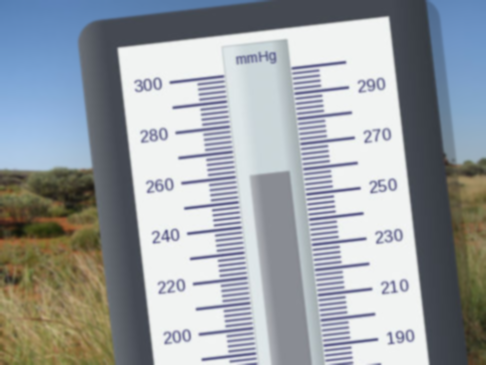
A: 260 mmHg
